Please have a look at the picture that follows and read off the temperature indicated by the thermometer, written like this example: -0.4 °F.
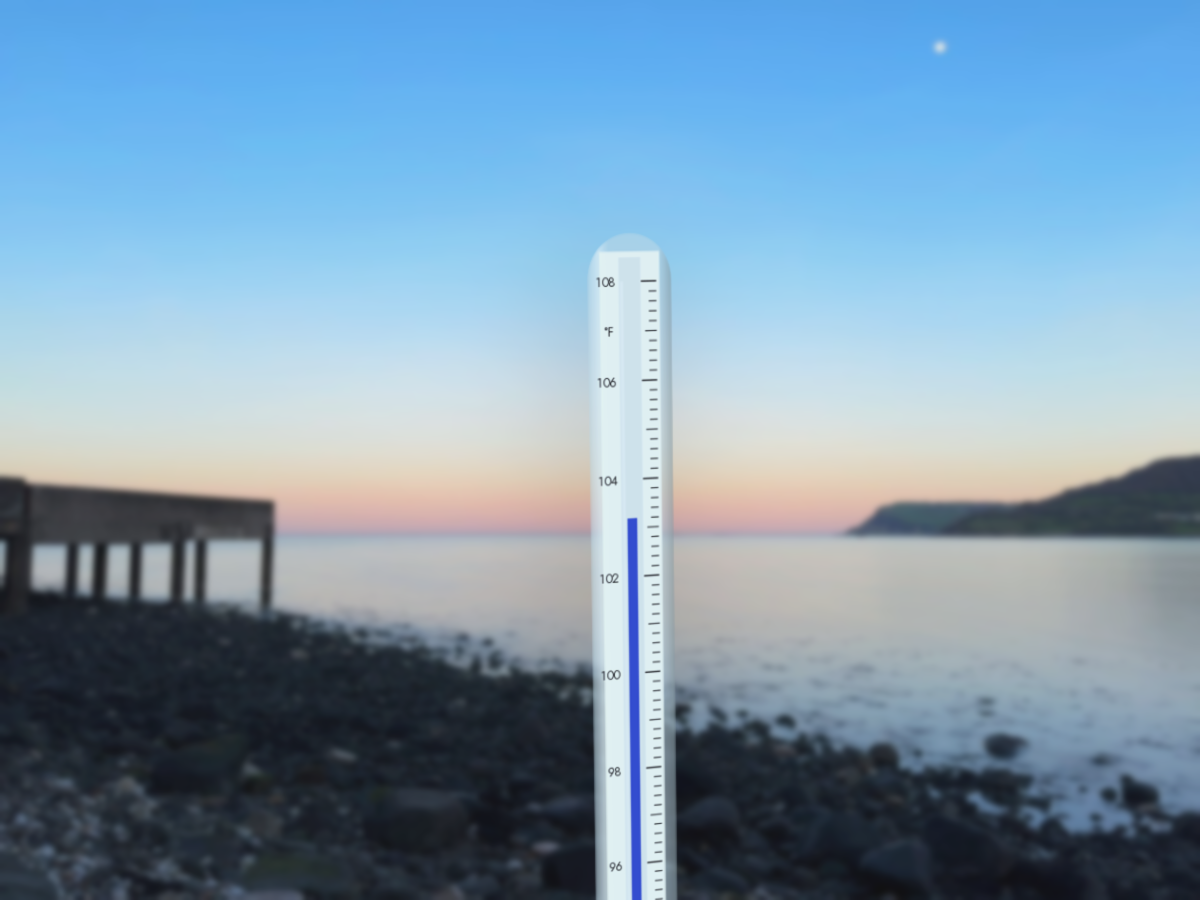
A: 103.2 °F
